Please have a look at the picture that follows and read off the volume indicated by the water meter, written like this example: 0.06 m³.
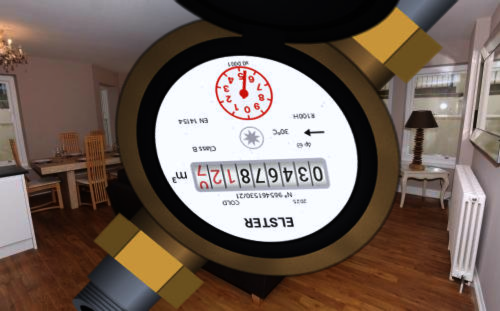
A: 34678.1265 m³
